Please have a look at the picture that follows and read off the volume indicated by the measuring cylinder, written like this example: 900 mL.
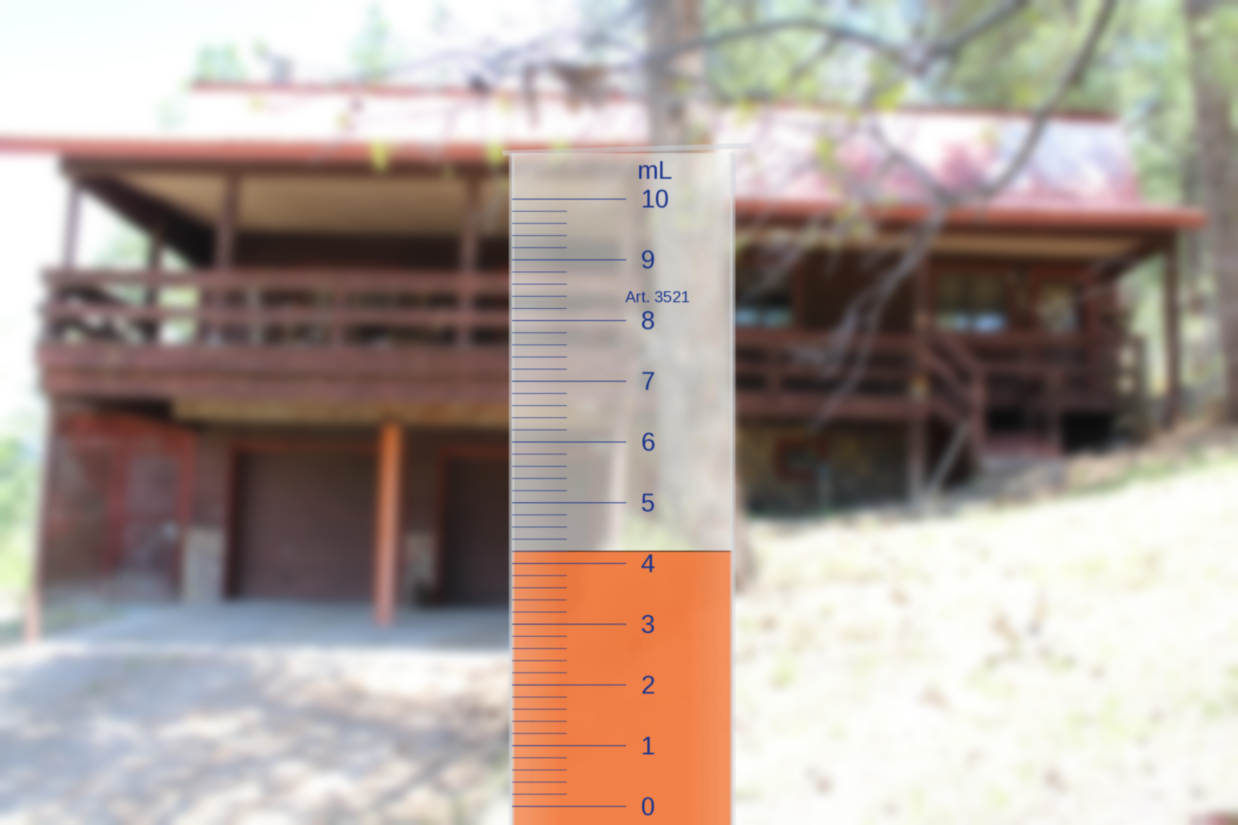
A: 4.2 mL
